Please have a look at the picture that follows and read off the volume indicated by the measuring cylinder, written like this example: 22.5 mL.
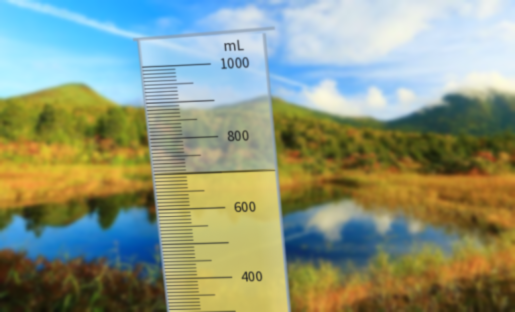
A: 700 mL
